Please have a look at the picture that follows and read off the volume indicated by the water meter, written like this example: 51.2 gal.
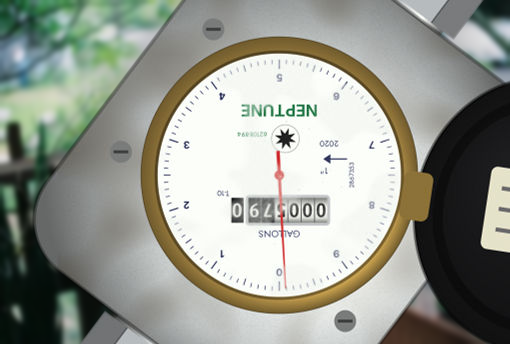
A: 5789.9 gal
